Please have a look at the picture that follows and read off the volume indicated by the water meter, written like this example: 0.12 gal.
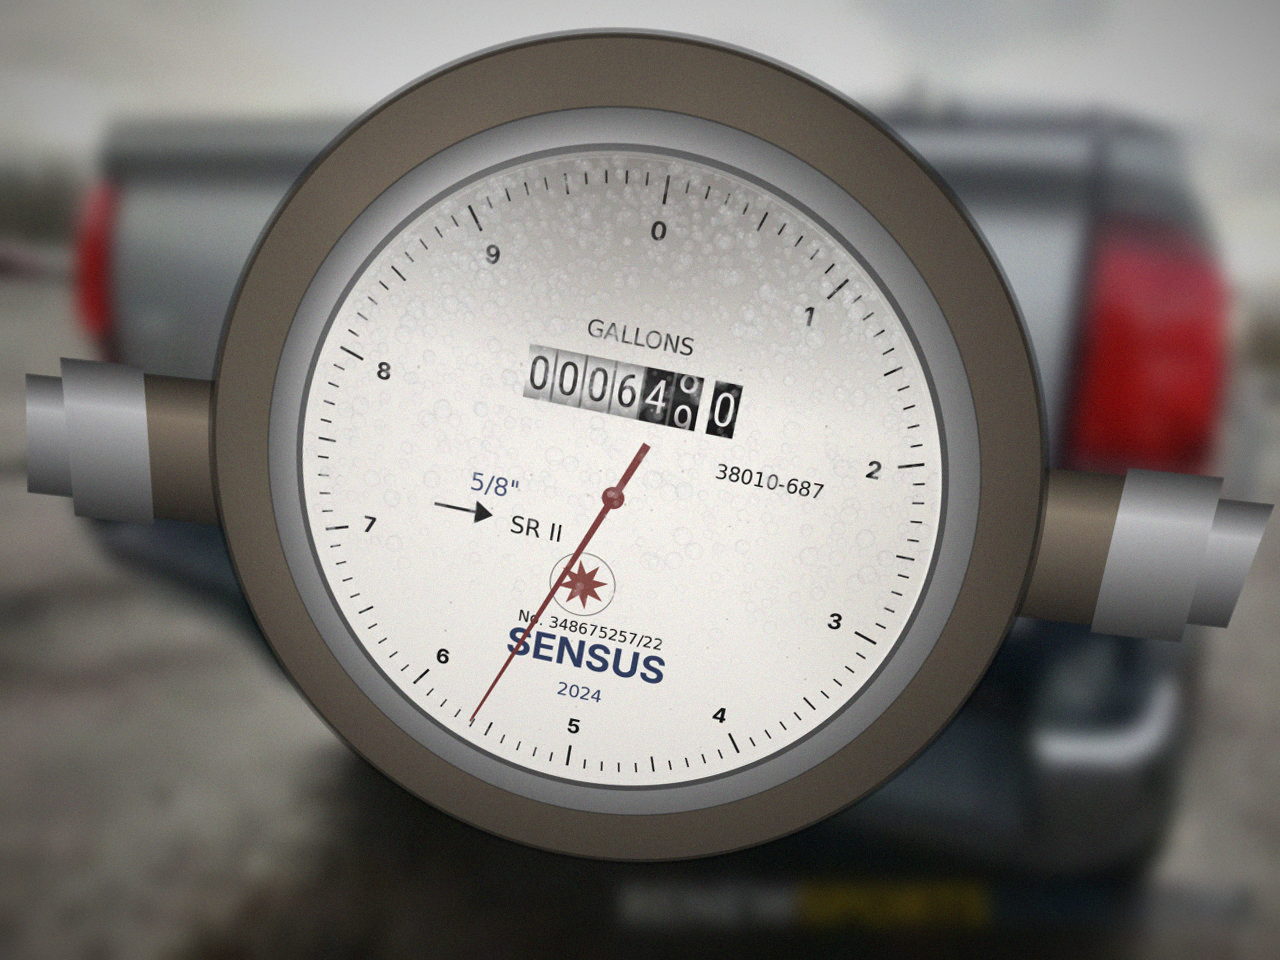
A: 6485.6 gal
